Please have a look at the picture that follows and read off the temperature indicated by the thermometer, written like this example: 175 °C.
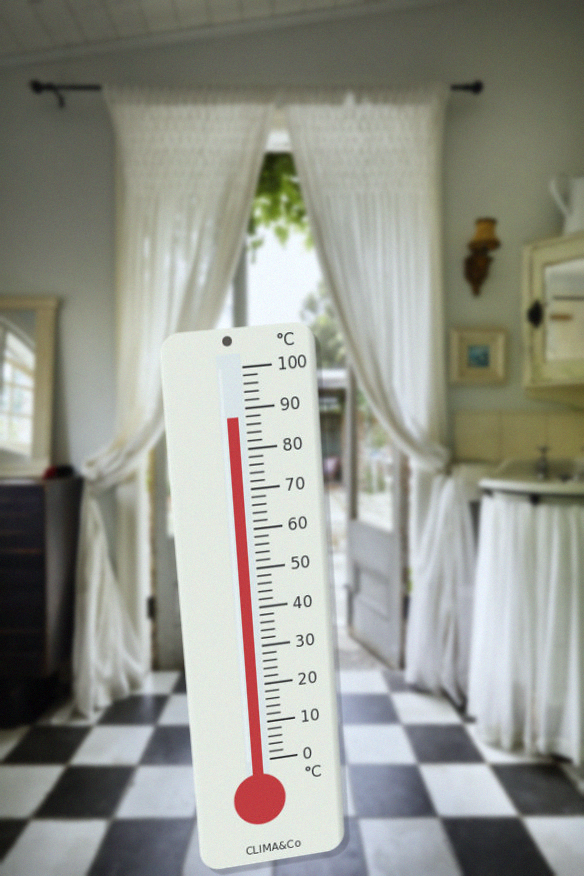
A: 88 °C
